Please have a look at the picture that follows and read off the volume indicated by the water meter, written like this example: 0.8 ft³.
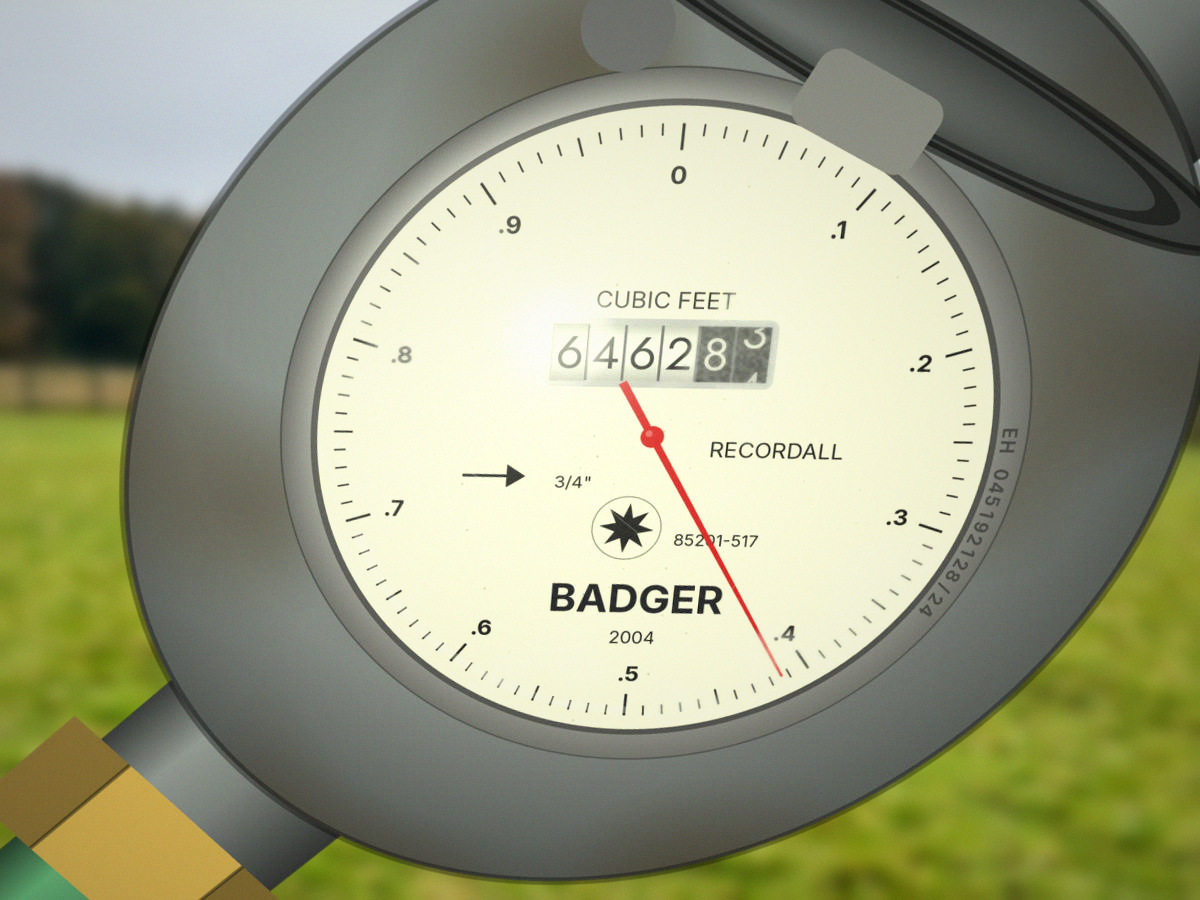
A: 646283.41 ft³
